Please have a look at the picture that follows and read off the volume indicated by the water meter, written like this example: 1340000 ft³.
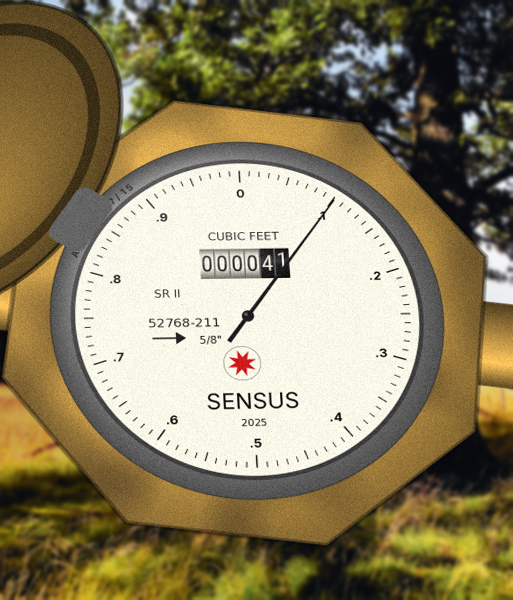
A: 41.10 ft³
